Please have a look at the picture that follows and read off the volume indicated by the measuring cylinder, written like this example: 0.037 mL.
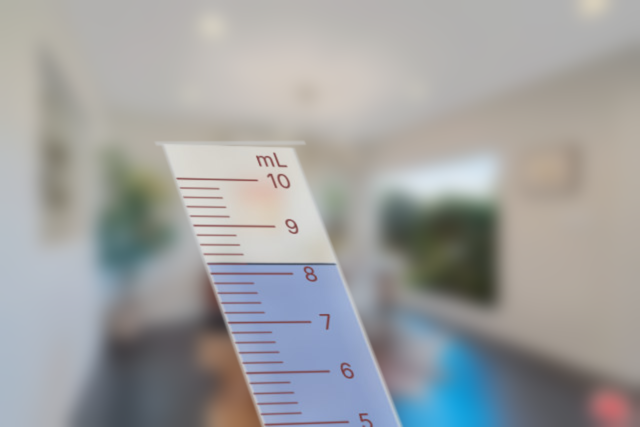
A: 8.2 mL
